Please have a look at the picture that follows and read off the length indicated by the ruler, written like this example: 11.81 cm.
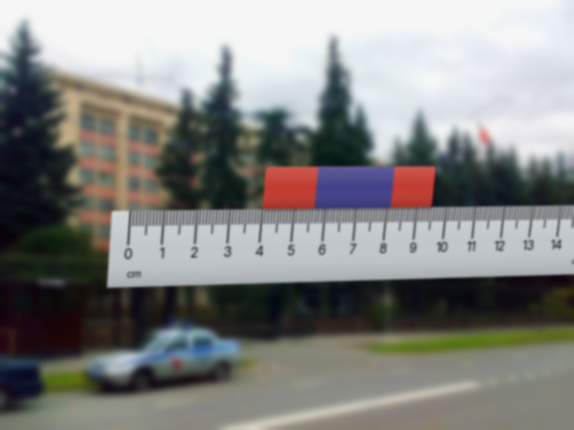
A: 5.5 cm
